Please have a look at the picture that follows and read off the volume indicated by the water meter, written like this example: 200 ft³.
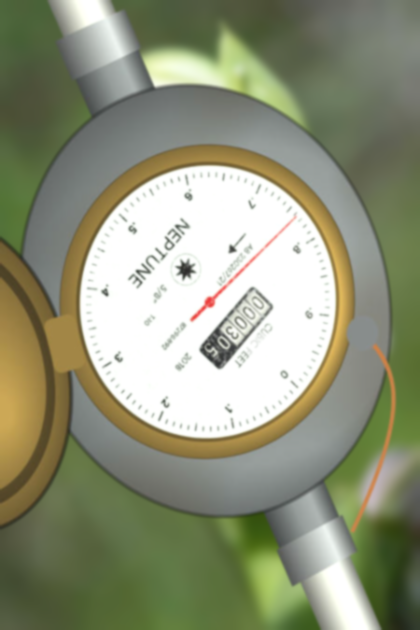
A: 304.76 ft³
